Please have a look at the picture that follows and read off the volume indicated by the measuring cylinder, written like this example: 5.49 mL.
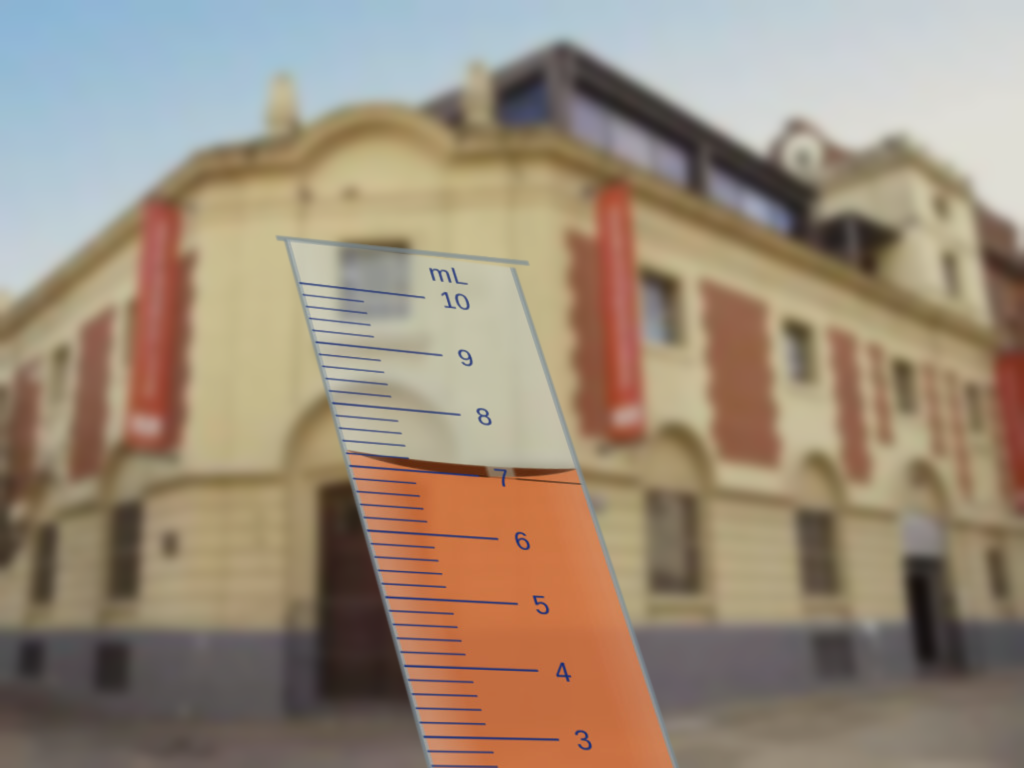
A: 7 mL
